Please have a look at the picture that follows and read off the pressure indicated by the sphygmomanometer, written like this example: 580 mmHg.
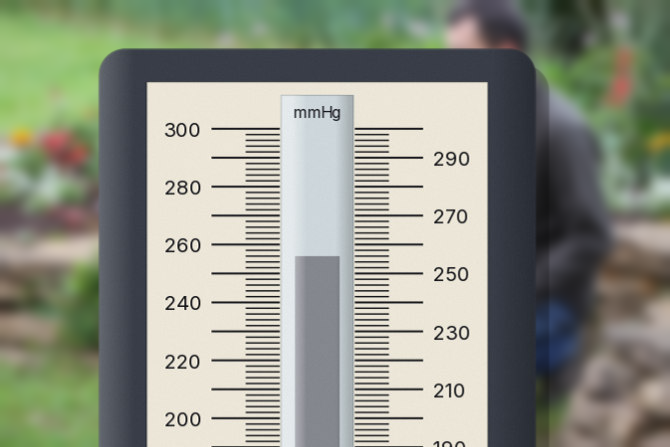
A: 256 mmHg
